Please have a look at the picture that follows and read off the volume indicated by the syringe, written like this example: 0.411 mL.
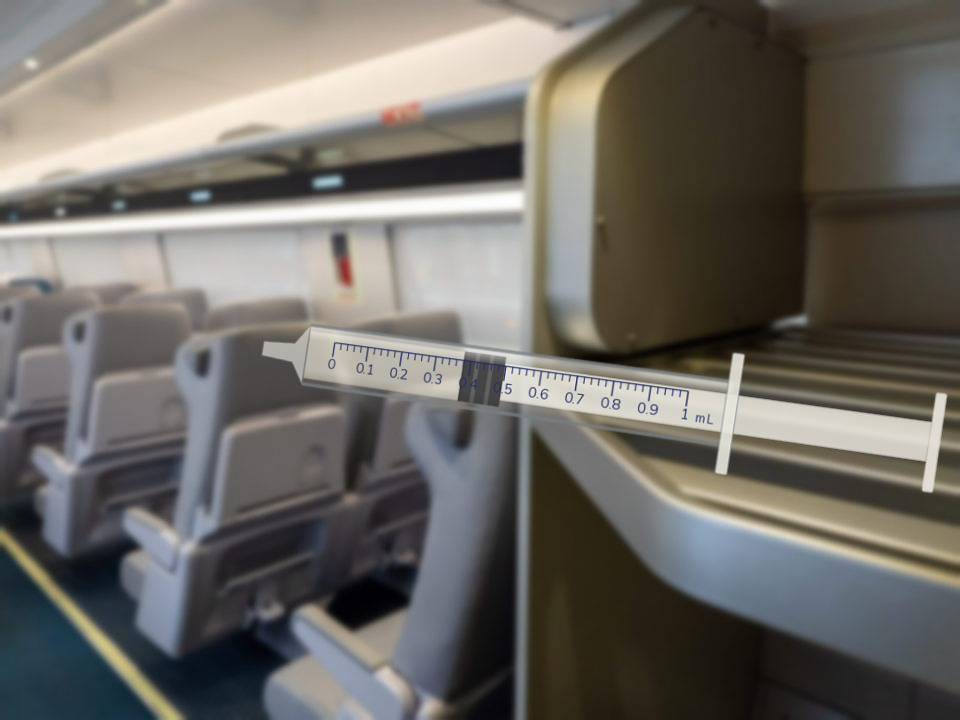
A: 0.38 mL
